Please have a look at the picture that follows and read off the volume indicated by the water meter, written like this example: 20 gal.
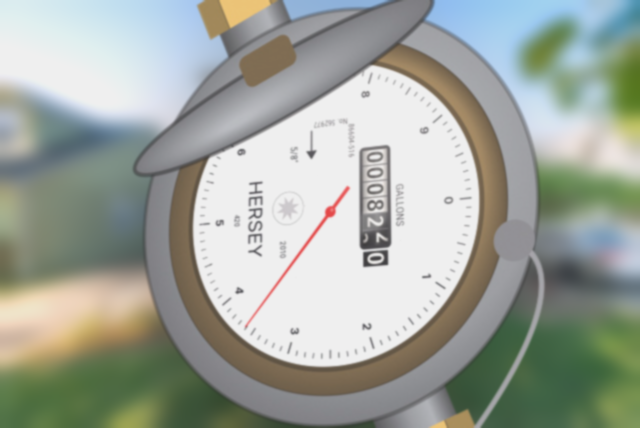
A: 8223.6 gal
